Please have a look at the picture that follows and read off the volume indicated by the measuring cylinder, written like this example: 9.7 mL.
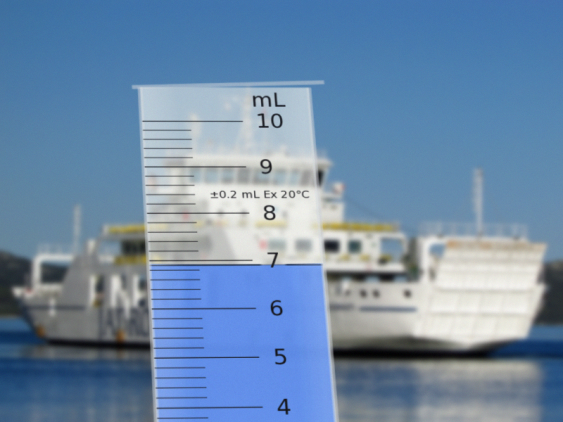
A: 6.9 mL
